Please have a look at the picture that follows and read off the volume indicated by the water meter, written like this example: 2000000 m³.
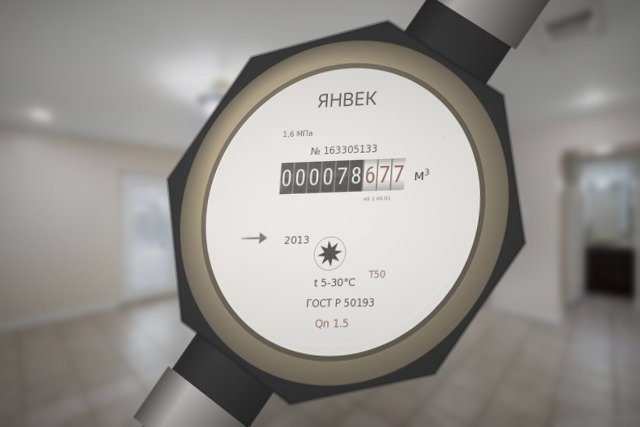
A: 78.677 m³
